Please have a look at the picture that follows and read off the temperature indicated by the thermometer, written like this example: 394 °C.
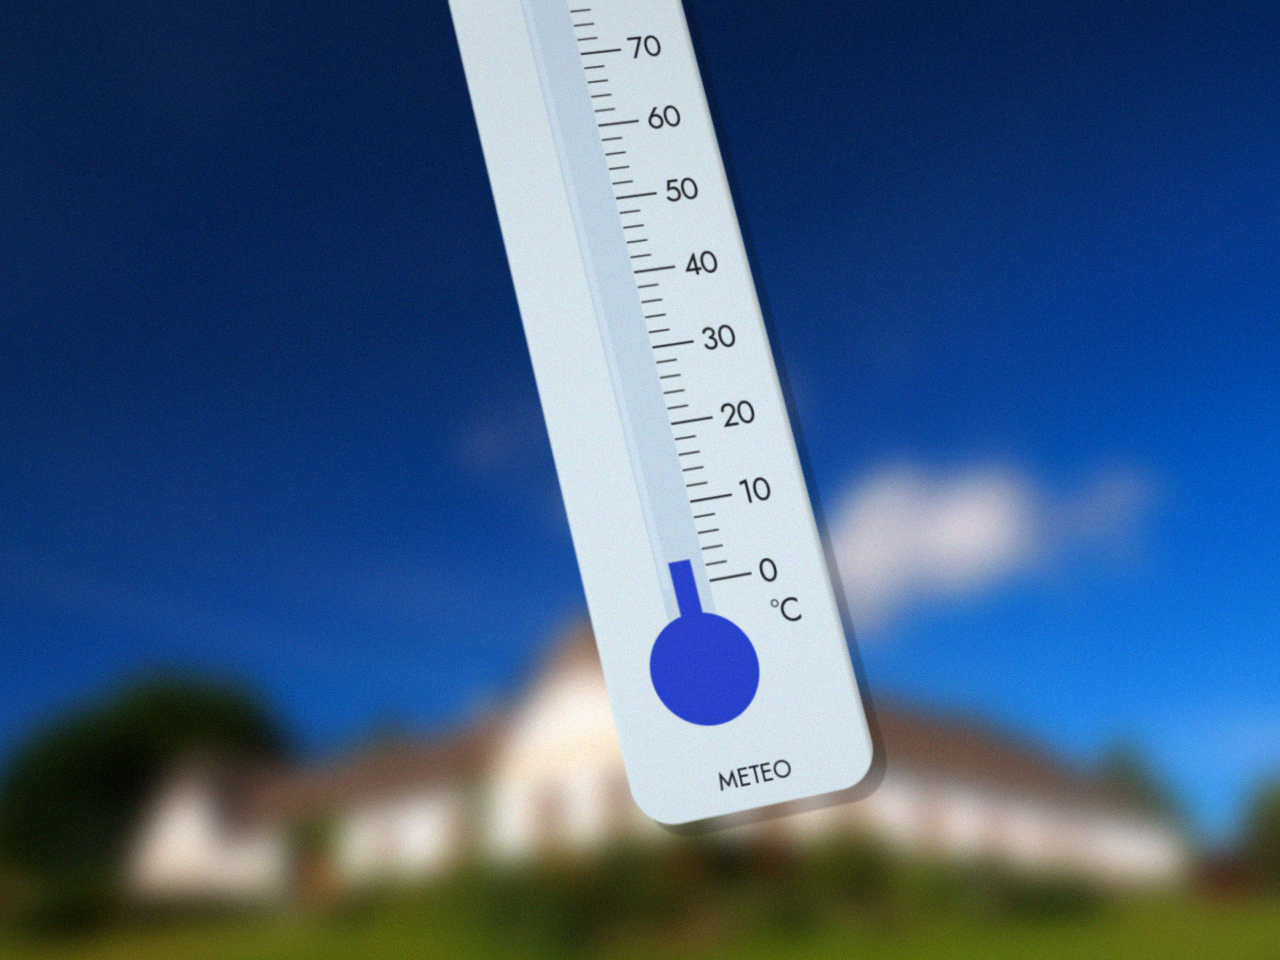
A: 3 °C
